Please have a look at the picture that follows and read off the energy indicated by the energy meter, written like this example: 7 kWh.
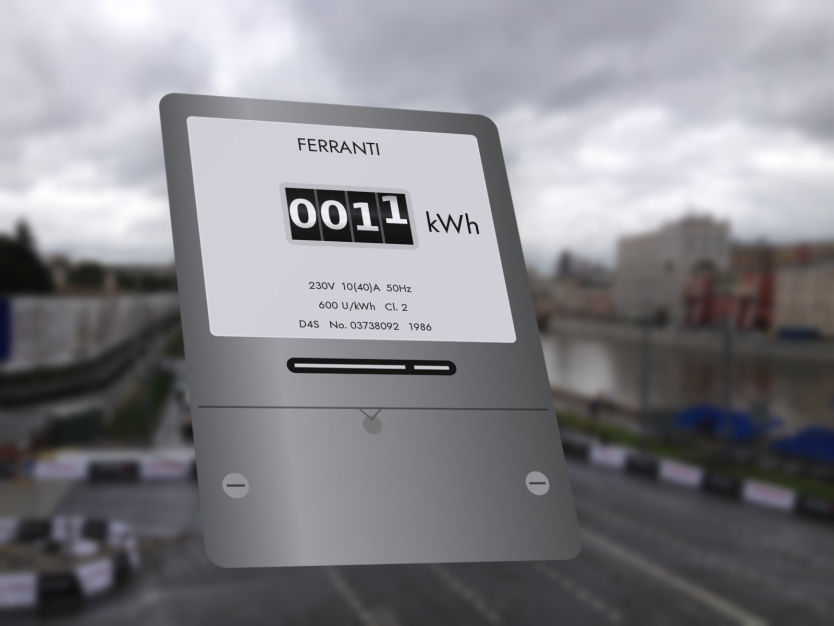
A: 11 kWh
